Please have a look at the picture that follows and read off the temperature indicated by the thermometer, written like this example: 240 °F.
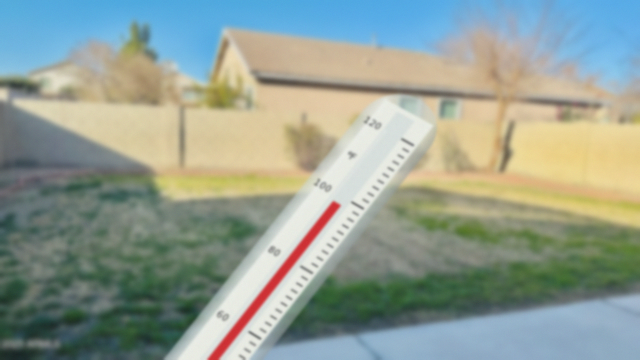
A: 98 °F
